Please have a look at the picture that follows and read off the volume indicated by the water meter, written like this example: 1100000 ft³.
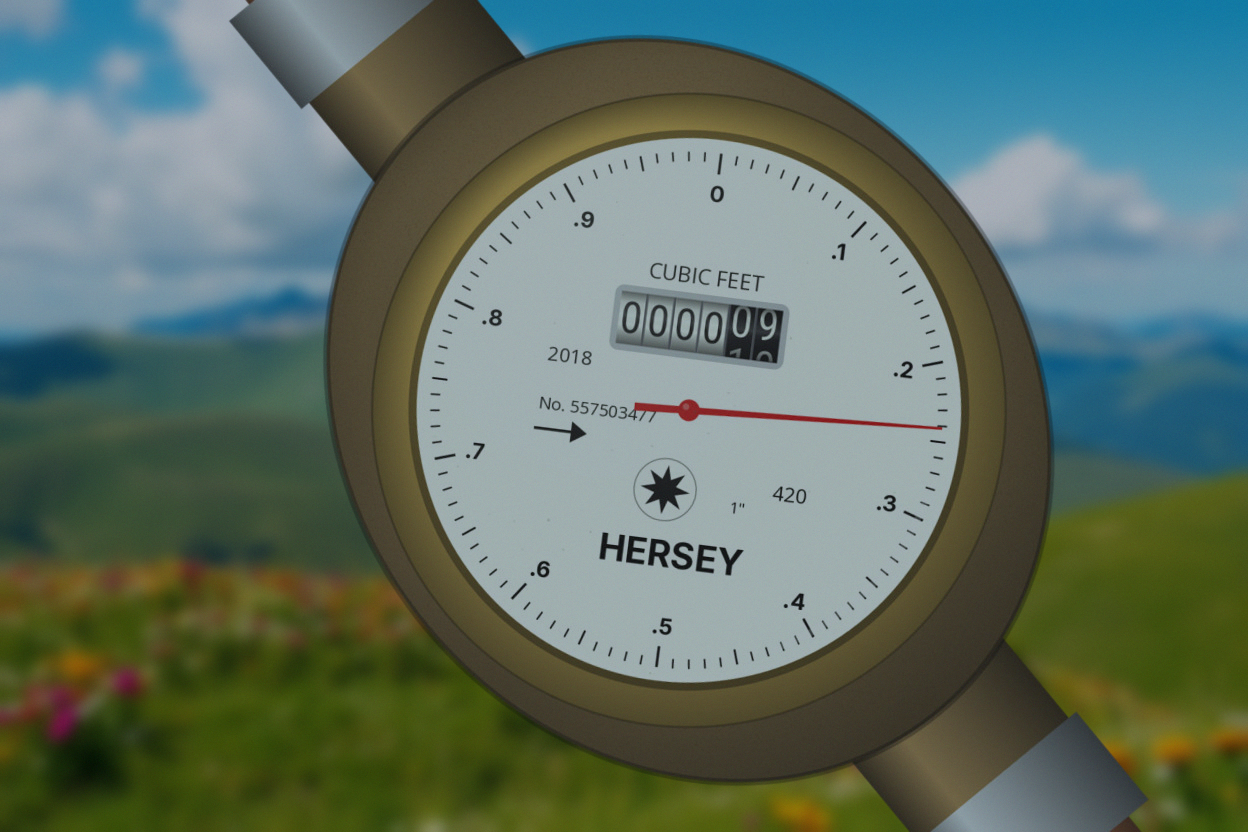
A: 9.24 ft³
